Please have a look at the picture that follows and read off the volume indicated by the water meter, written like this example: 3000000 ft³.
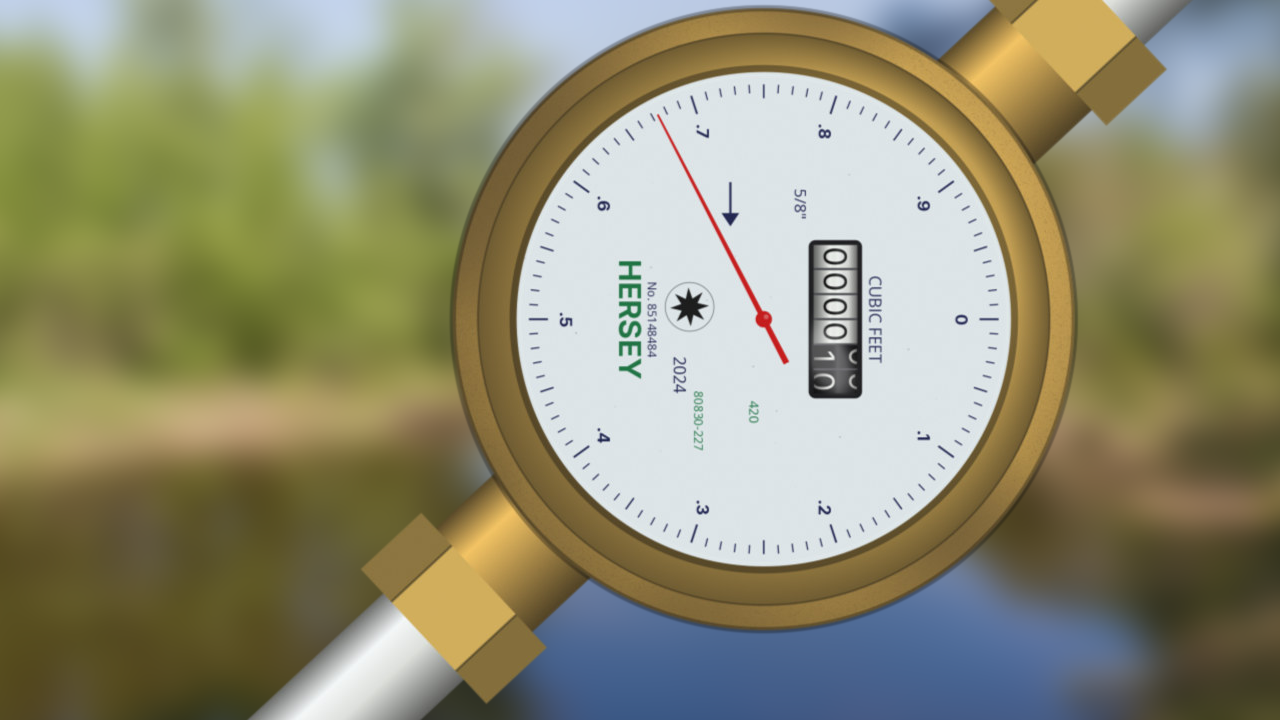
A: 9.67 ft³
